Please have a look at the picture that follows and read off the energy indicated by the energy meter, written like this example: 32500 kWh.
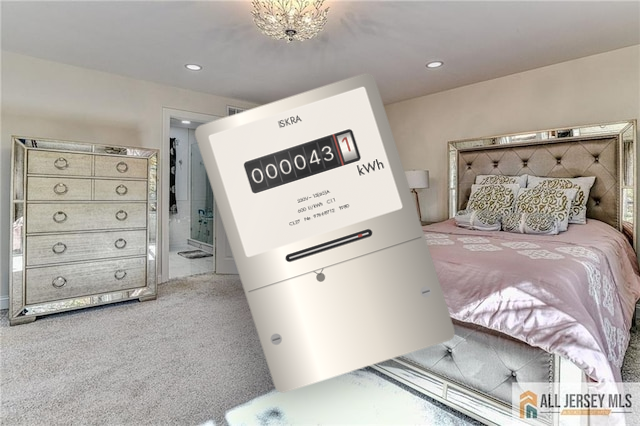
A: 43.1 kWh
